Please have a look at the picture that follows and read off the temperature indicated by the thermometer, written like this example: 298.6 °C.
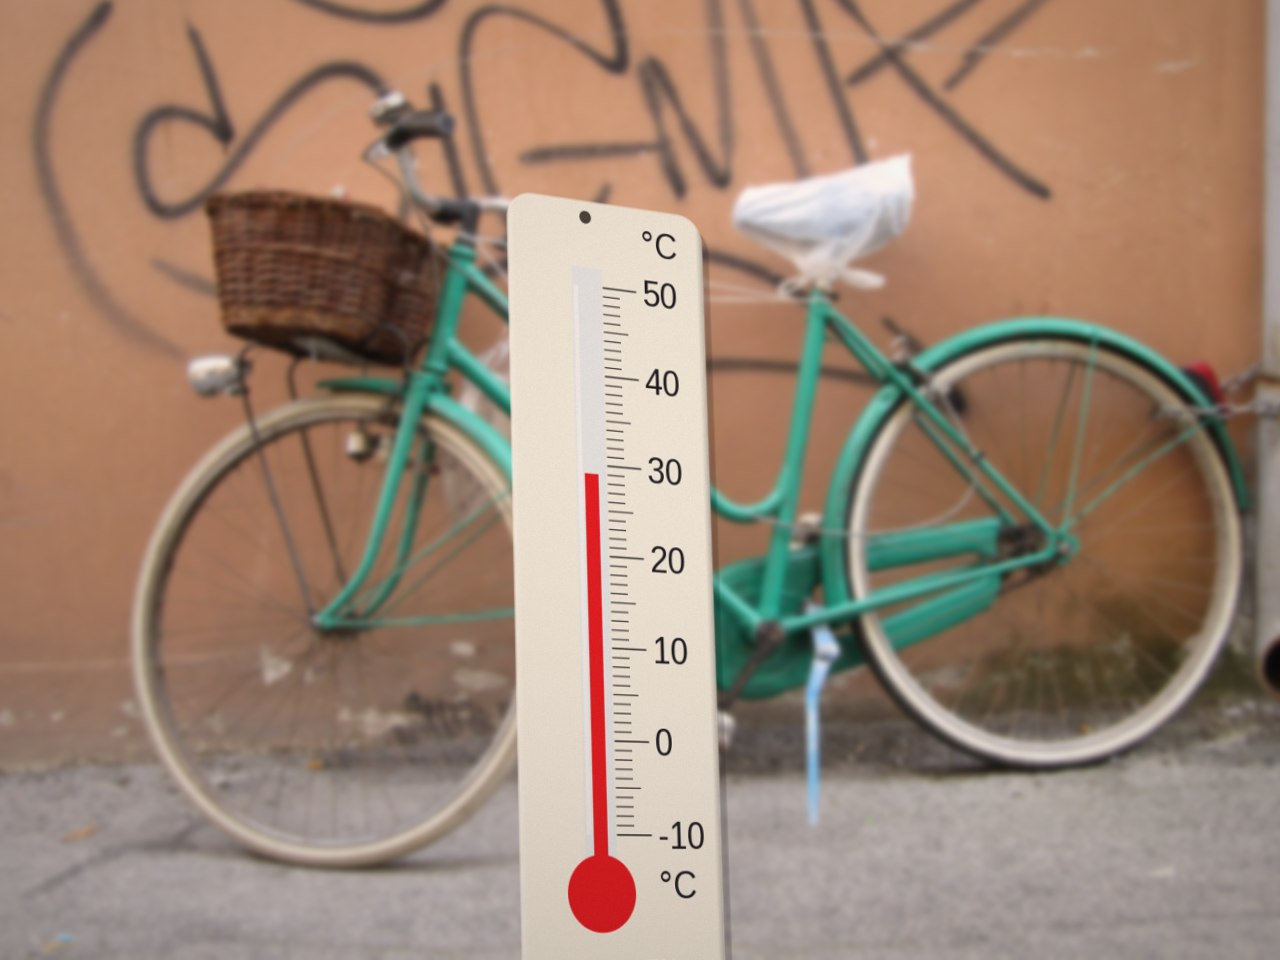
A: 29 °C
